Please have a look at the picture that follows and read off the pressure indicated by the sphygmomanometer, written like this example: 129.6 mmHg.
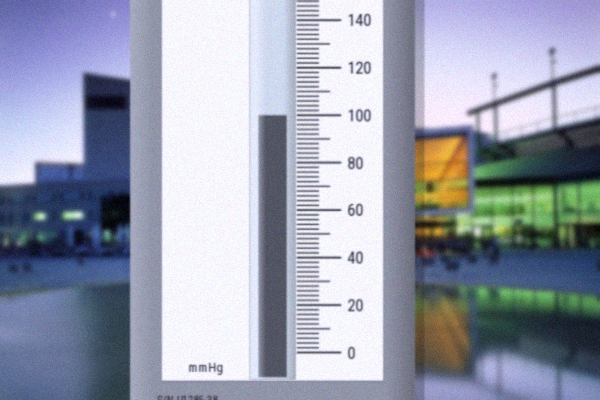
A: 100 mmHg
